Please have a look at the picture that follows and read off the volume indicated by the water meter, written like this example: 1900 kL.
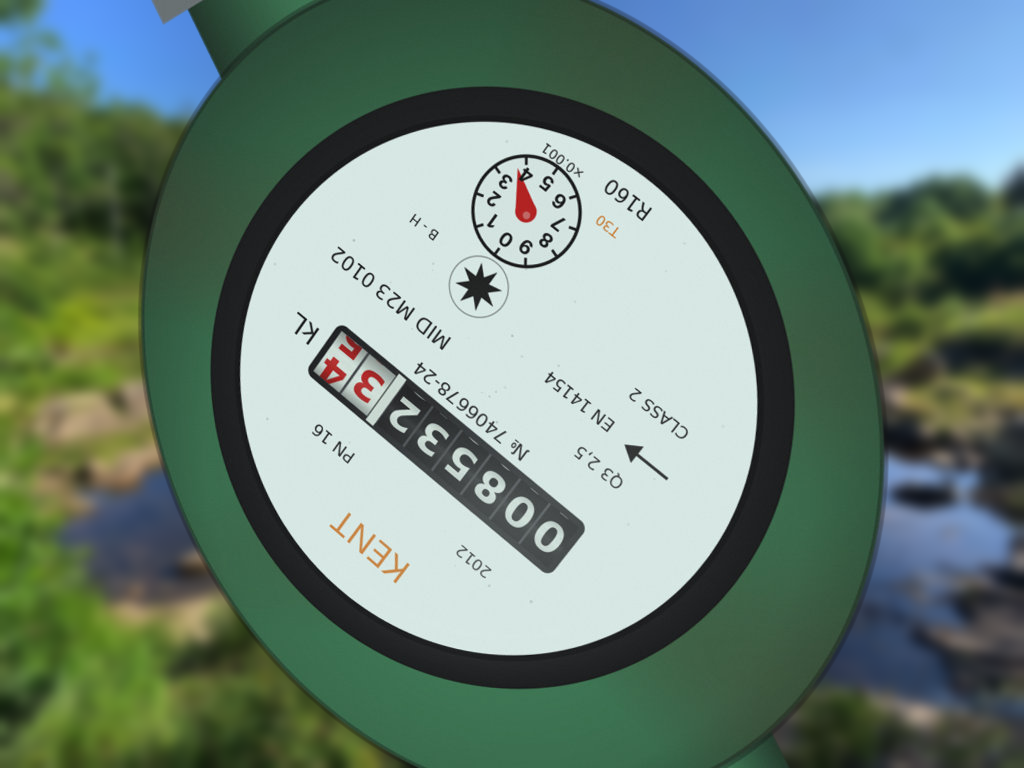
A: 8532.343 kL
